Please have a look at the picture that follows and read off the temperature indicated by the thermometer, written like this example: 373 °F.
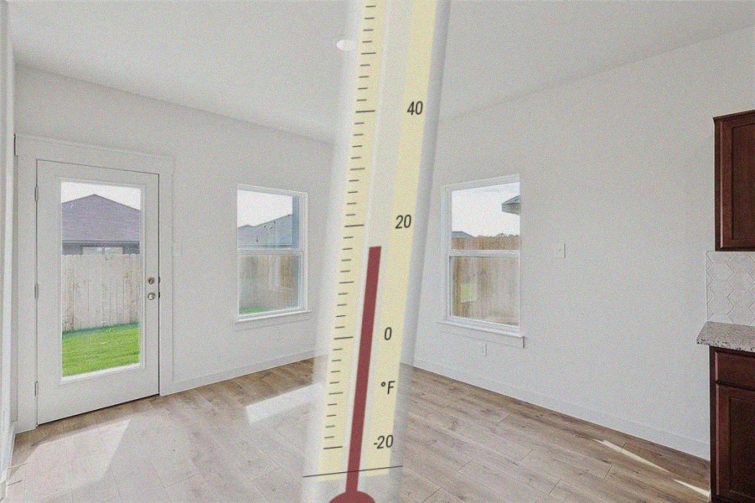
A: 16 °F
